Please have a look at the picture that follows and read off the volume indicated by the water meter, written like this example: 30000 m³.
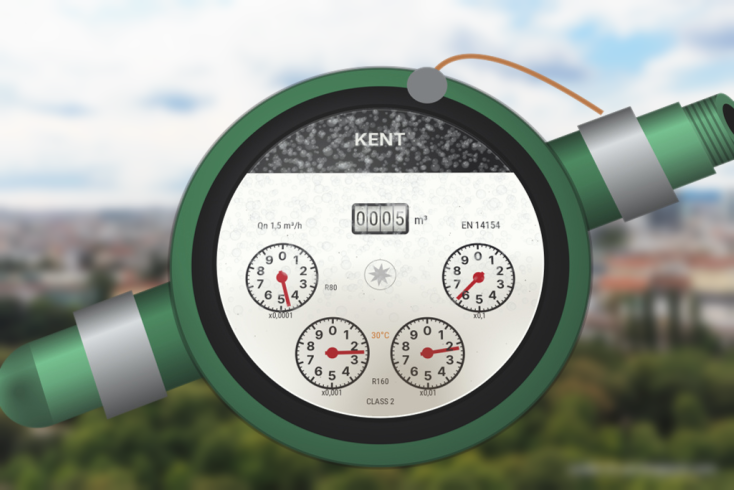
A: 5.6224 m³
